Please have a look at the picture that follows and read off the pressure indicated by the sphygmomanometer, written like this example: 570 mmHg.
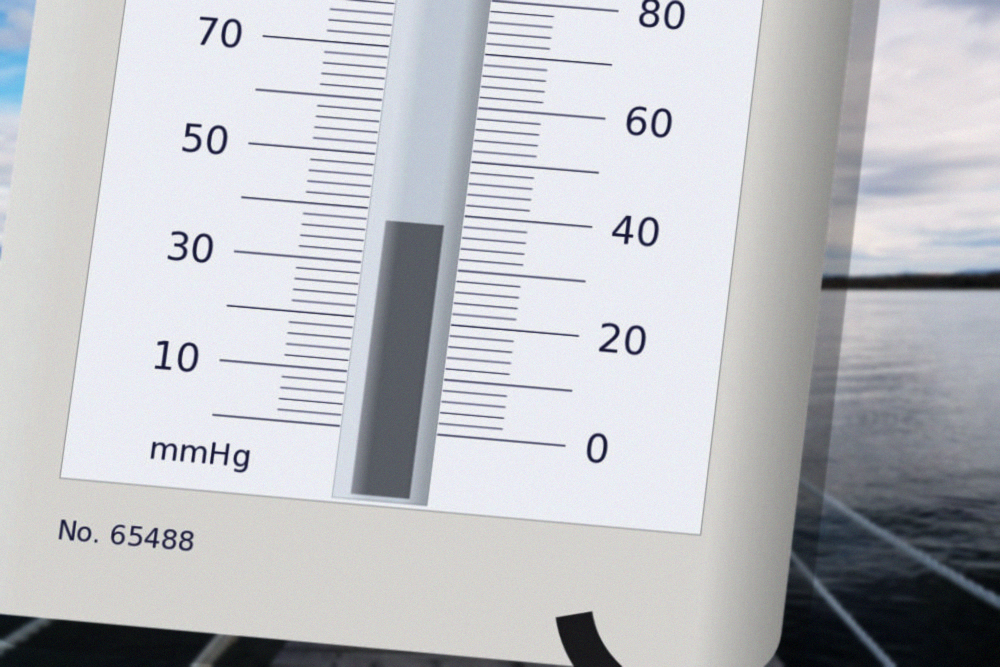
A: 38 mmHg
